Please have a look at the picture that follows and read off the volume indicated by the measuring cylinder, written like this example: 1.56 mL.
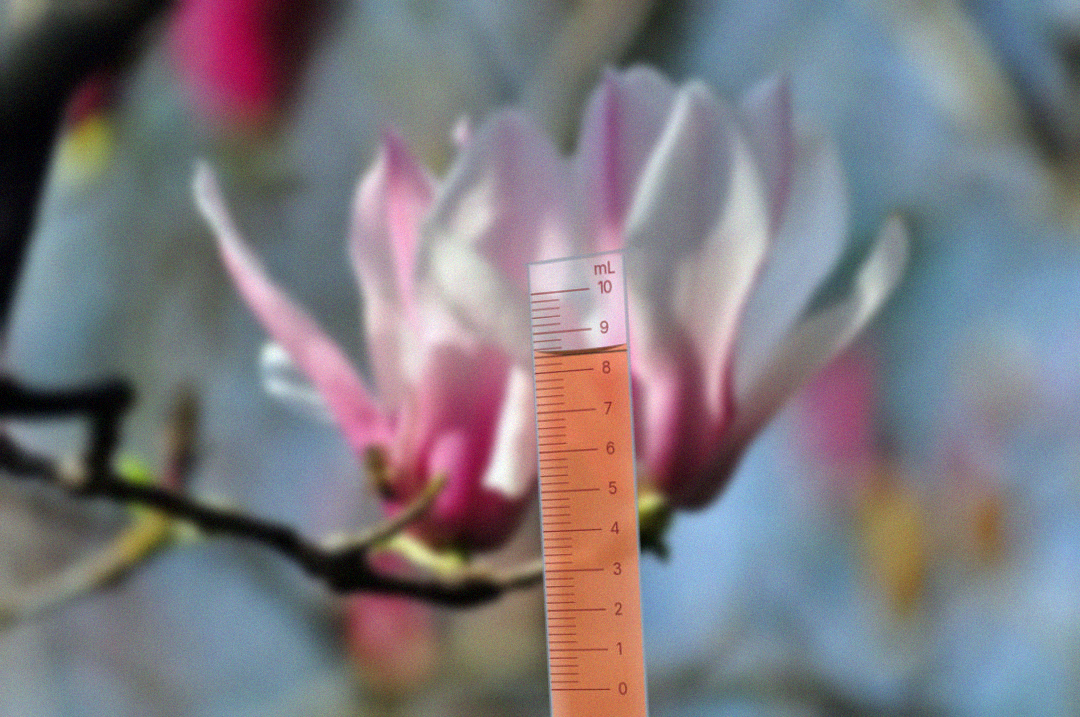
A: 8.4 mL
